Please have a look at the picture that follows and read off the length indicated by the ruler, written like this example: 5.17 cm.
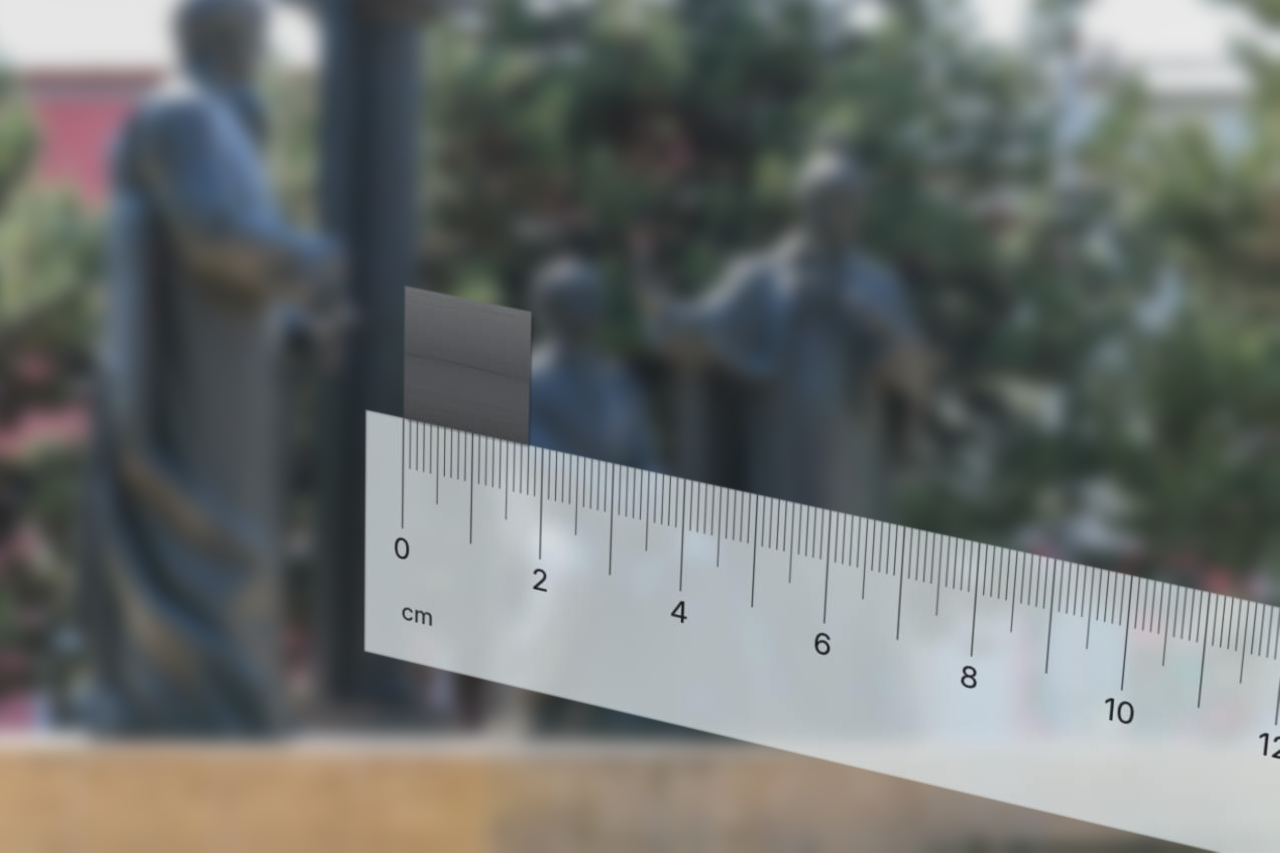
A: 1.8 cm
